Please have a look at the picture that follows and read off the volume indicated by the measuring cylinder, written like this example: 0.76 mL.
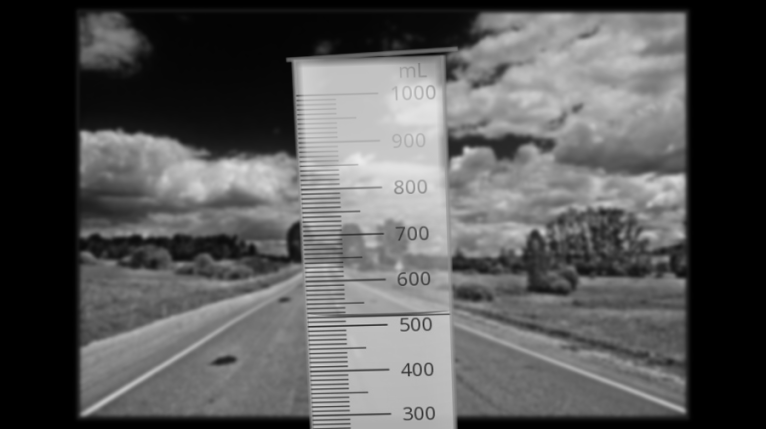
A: 520 mL
